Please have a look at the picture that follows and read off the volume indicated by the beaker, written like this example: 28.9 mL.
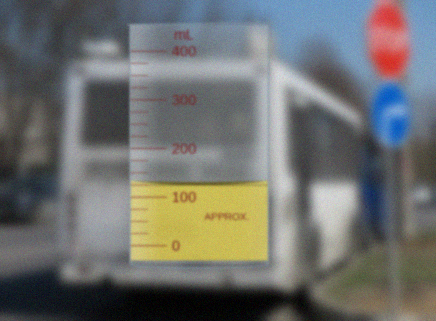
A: 125 mL
